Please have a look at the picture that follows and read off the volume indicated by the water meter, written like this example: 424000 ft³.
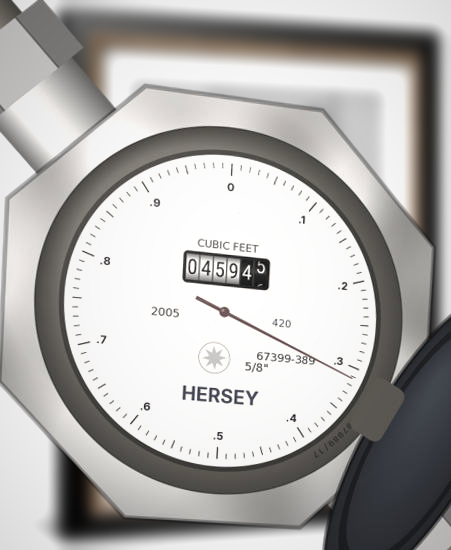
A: 45945.31 ft³
